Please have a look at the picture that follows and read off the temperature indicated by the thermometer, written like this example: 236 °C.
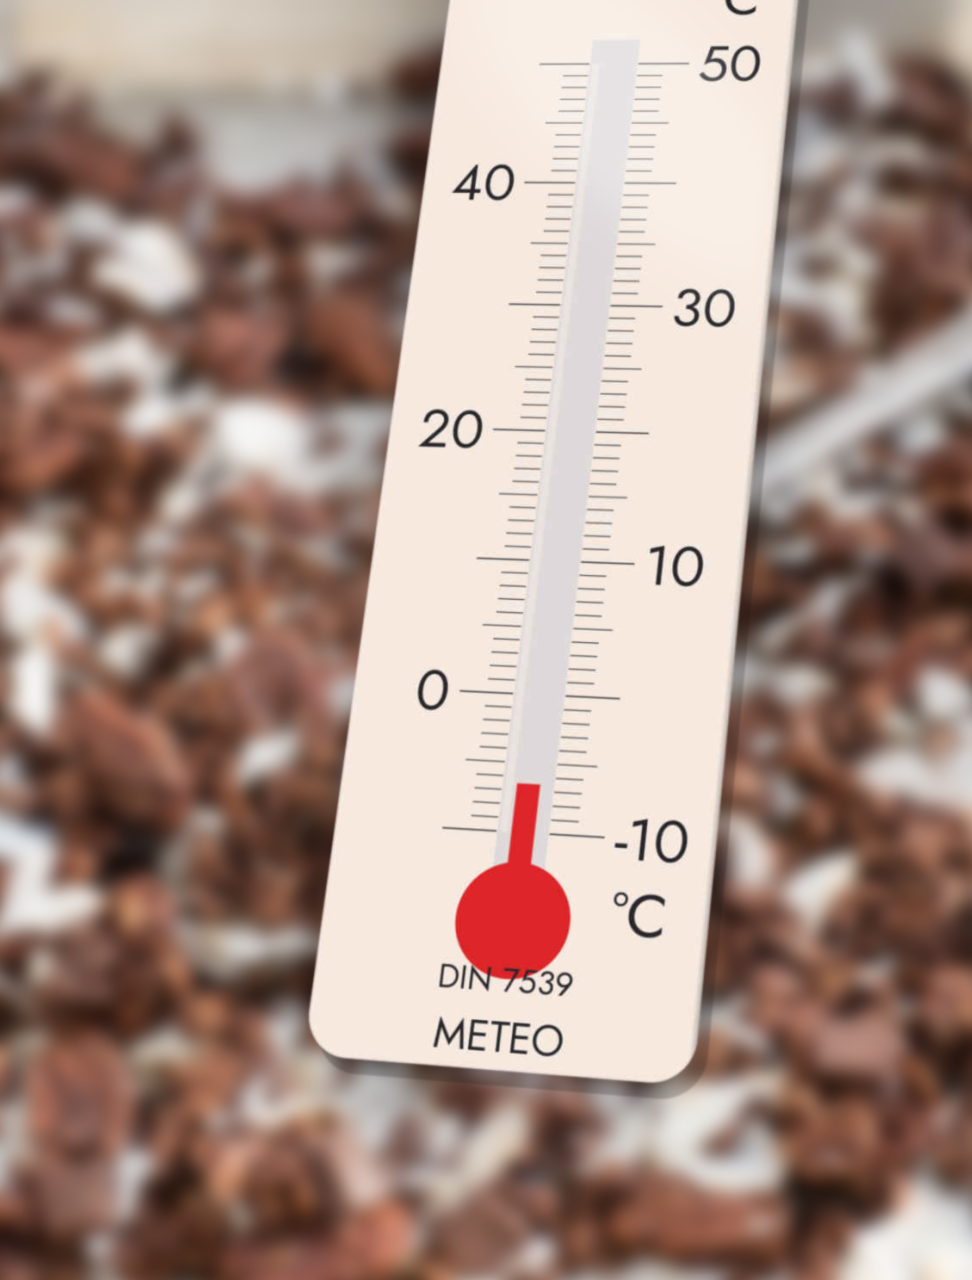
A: -6.5 °C
